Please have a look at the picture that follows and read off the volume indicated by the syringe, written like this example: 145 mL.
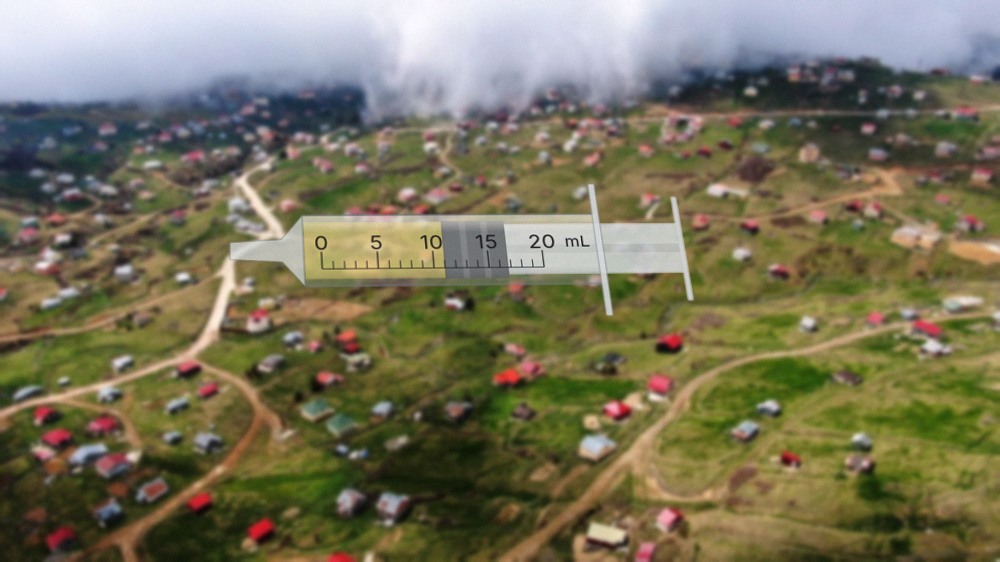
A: 11 mL
